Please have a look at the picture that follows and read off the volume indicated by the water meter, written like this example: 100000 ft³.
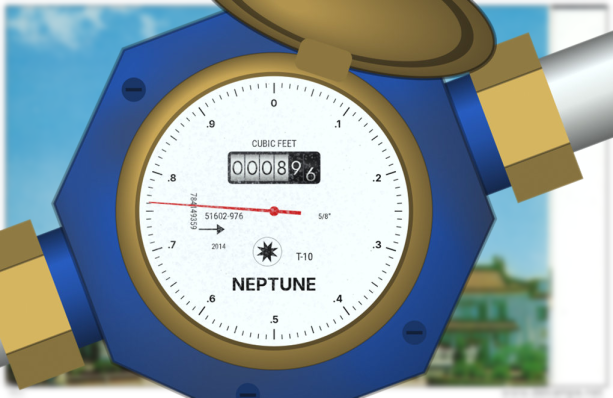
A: 895.76 ft³
